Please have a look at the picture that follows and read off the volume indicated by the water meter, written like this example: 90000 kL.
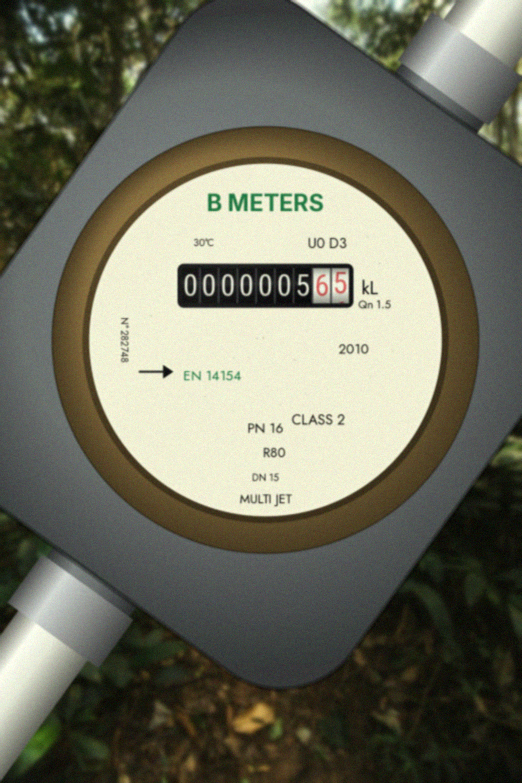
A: 5.65 kL
